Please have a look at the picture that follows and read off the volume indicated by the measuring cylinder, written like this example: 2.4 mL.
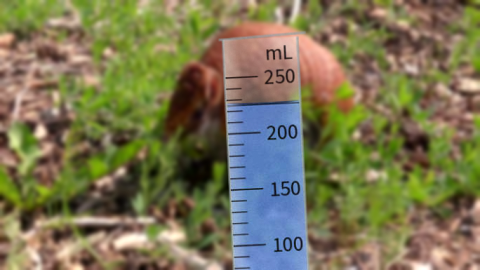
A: 225 mL
